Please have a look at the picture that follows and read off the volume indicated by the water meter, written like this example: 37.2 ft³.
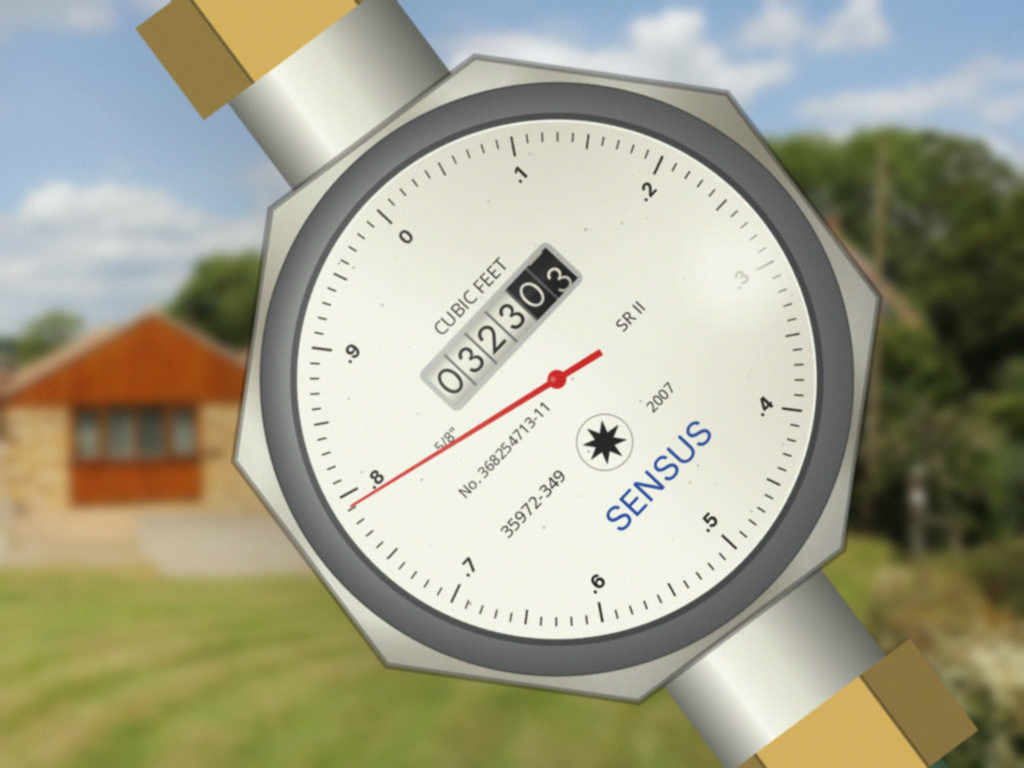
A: 32302.79 ft³
